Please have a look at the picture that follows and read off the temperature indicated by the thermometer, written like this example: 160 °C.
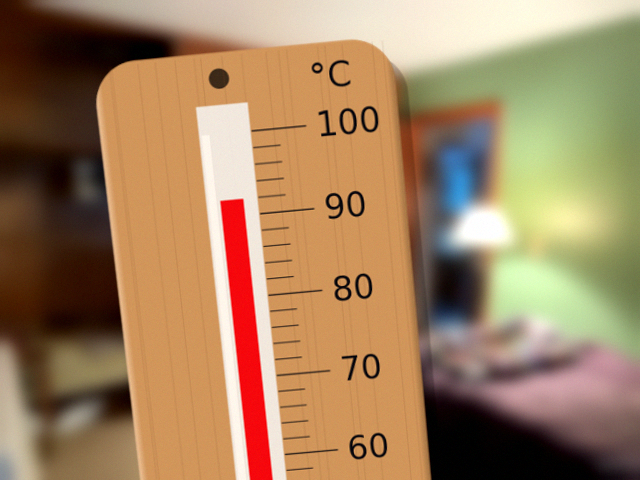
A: 92 °C
